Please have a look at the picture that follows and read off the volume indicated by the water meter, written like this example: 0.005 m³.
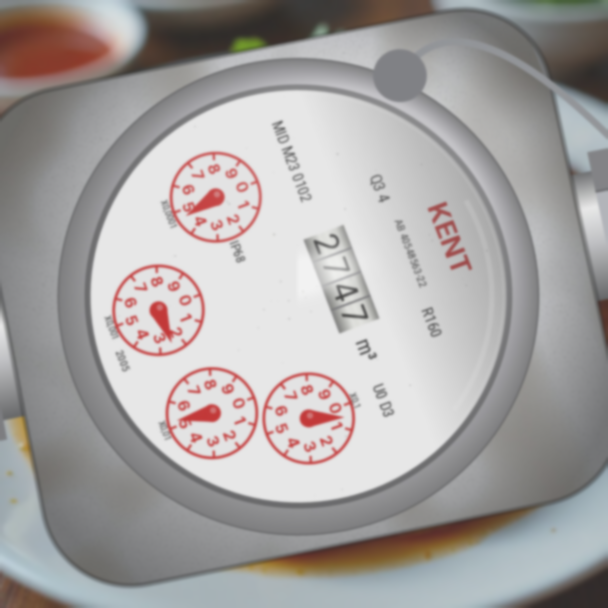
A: 2747.0524 m³
